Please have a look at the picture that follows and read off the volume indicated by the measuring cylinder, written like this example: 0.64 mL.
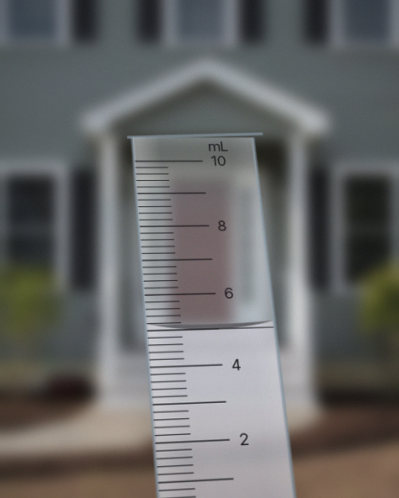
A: 5 mL
